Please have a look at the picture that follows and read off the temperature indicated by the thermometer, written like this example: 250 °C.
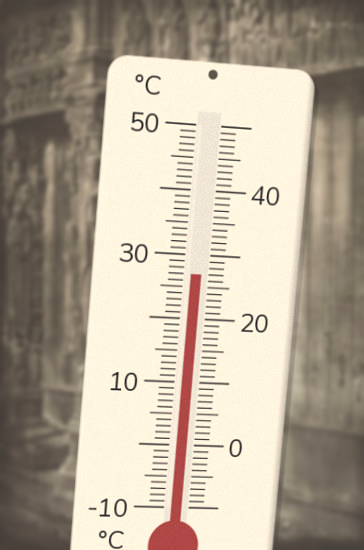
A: 27 °C
